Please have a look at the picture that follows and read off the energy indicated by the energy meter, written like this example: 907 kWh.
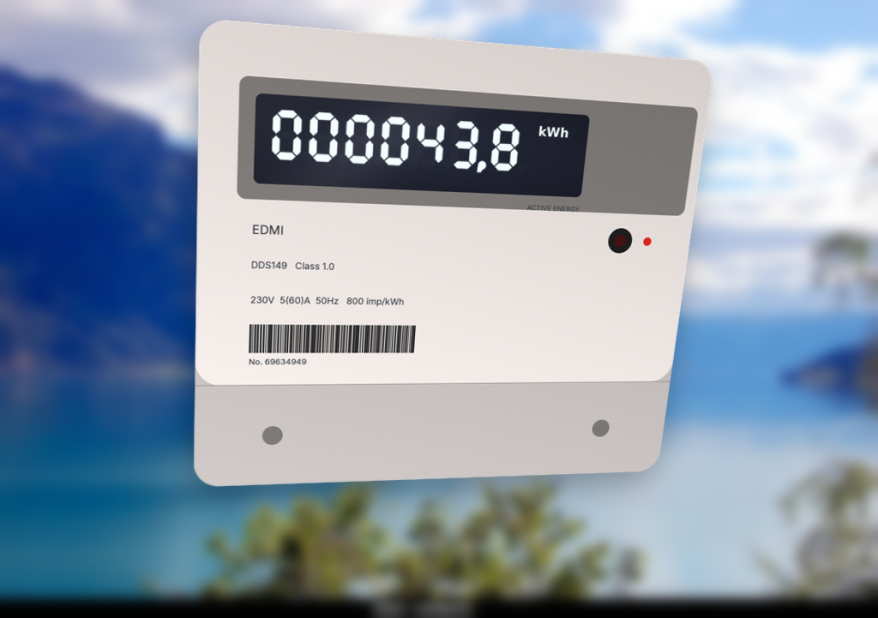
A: 43.8 kWh
